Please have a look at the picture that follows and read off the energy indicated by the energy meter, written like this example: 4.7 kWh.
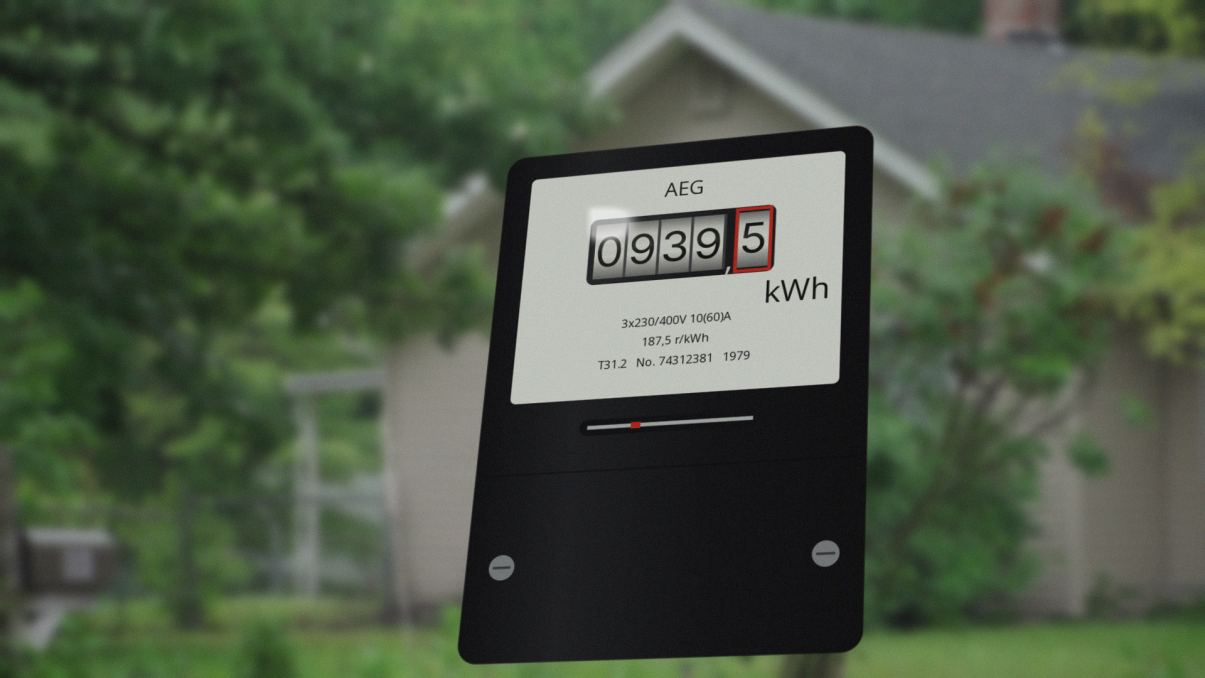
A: 939.5 kWh
